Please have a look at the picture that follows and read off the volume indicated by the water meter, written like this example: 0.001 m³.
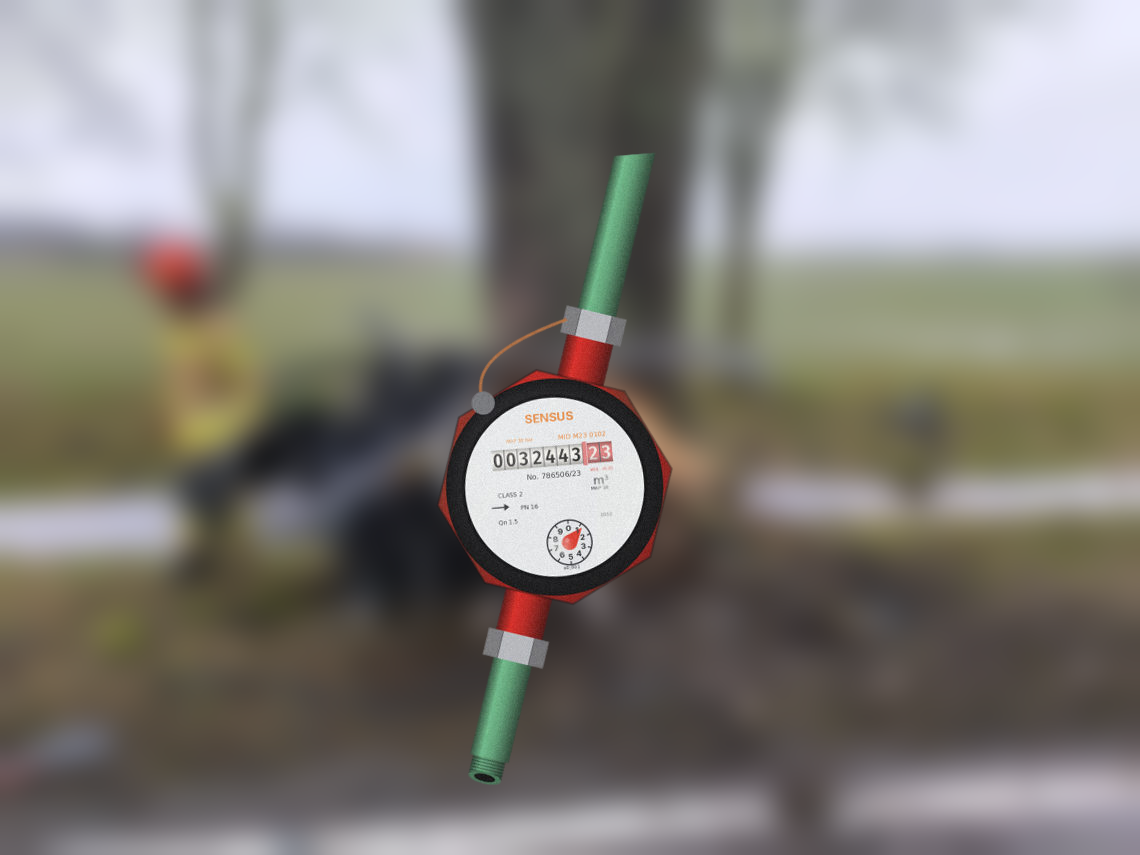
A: 32443.231 m³
